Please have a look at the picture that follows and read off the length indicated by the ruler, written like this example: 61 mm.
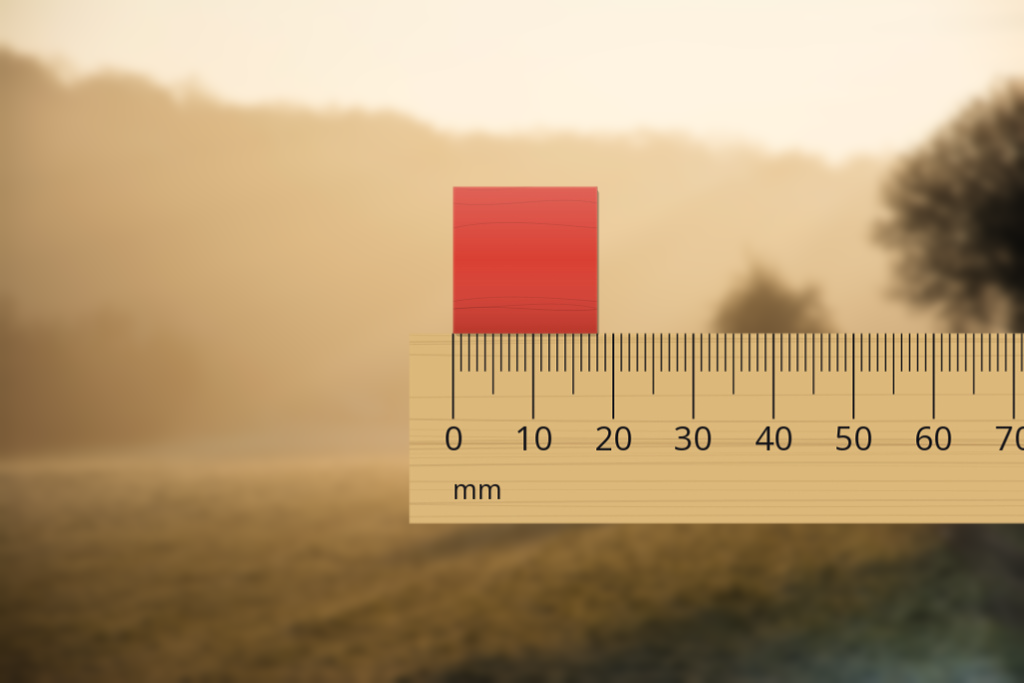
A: 18 mm
